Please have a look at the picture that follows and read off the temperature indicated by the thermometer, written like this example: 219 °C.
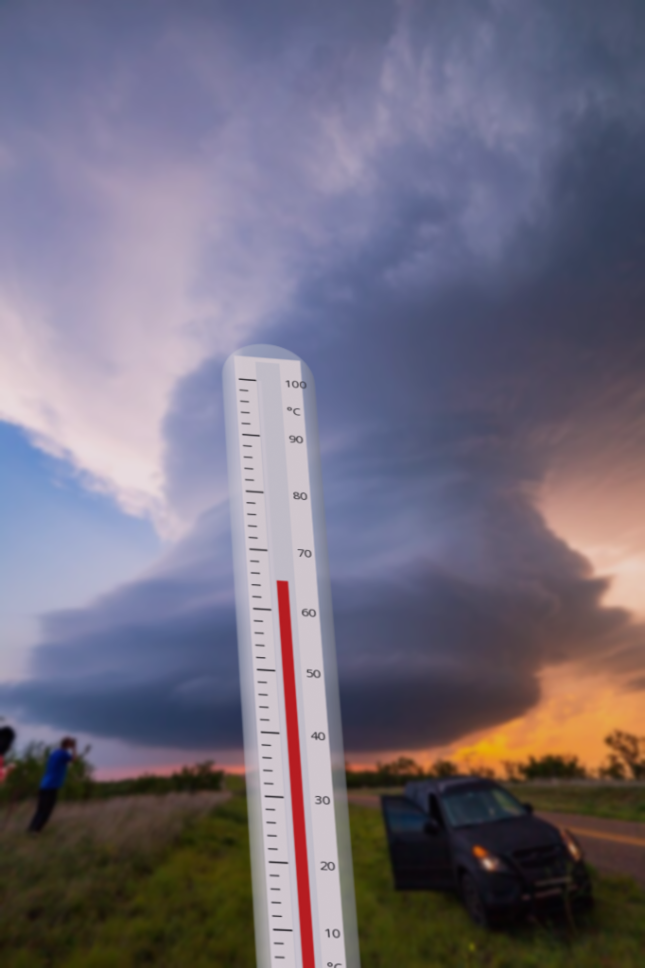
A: 65 °C
